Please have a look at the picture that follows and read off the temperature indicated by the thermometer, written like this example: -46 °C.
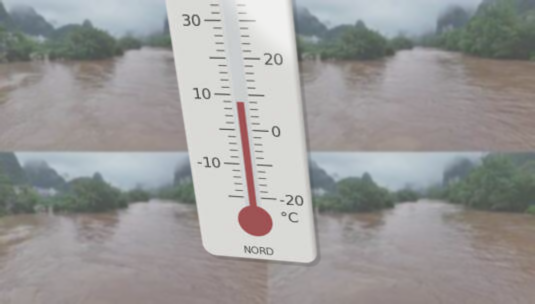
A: 8 °C
